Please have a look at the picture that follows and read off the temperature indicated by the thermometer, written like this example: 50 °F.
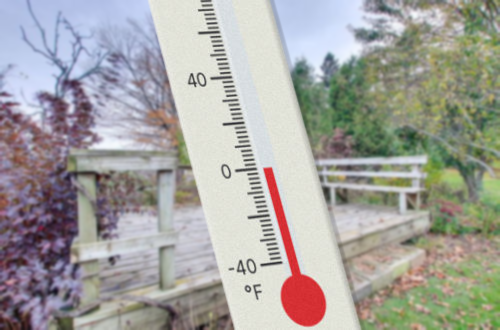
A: 0 °F
